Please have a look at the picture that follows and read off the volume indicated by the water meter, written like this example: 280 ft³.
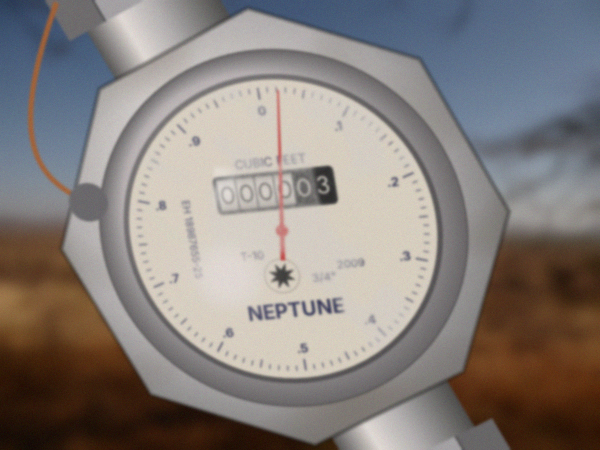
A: 3.02 ft³
